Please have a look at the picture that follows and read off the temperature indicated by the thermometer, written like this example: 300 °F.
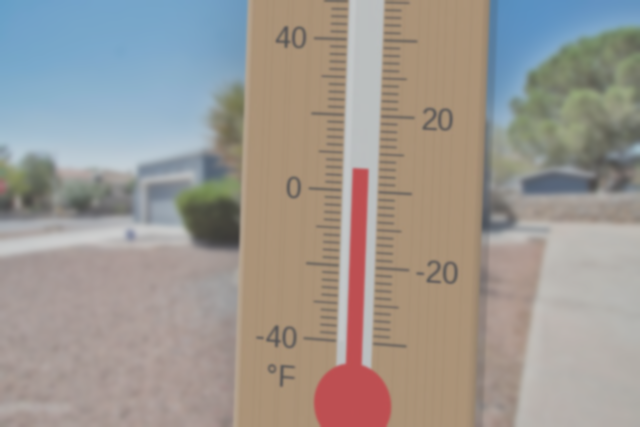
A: 6 °F
